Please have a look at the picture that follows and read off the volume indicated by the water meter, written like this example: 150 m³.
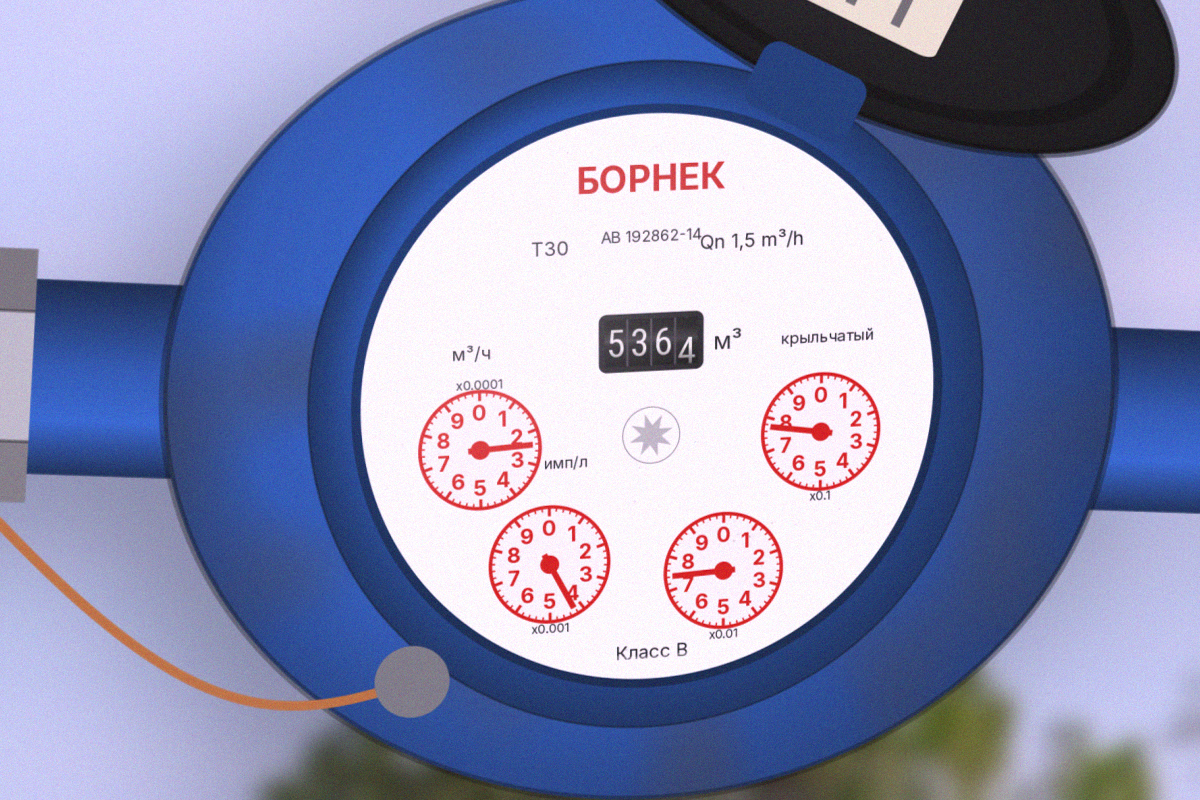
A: 5363.7742 m³
